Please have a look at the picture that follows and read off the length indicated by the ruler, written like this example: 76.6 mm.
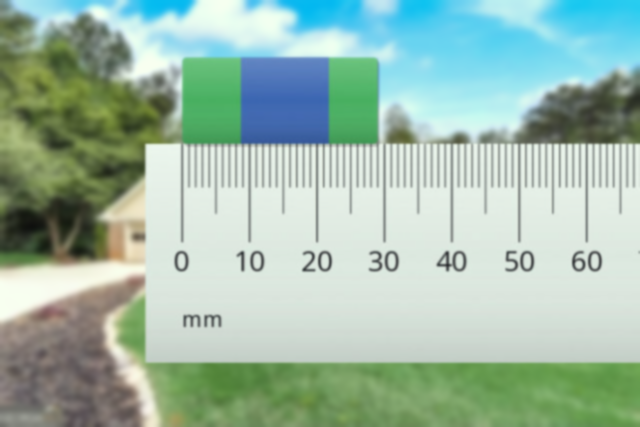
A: 29 mm
